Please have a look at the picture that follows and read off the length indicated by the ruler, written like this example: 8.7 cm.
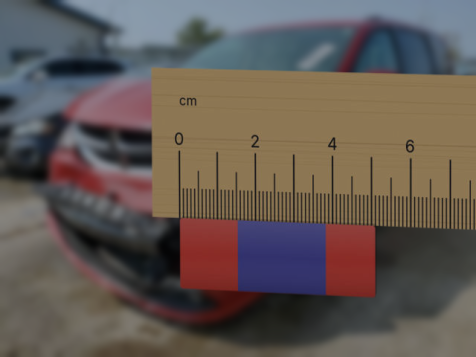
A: 5.1 cm
